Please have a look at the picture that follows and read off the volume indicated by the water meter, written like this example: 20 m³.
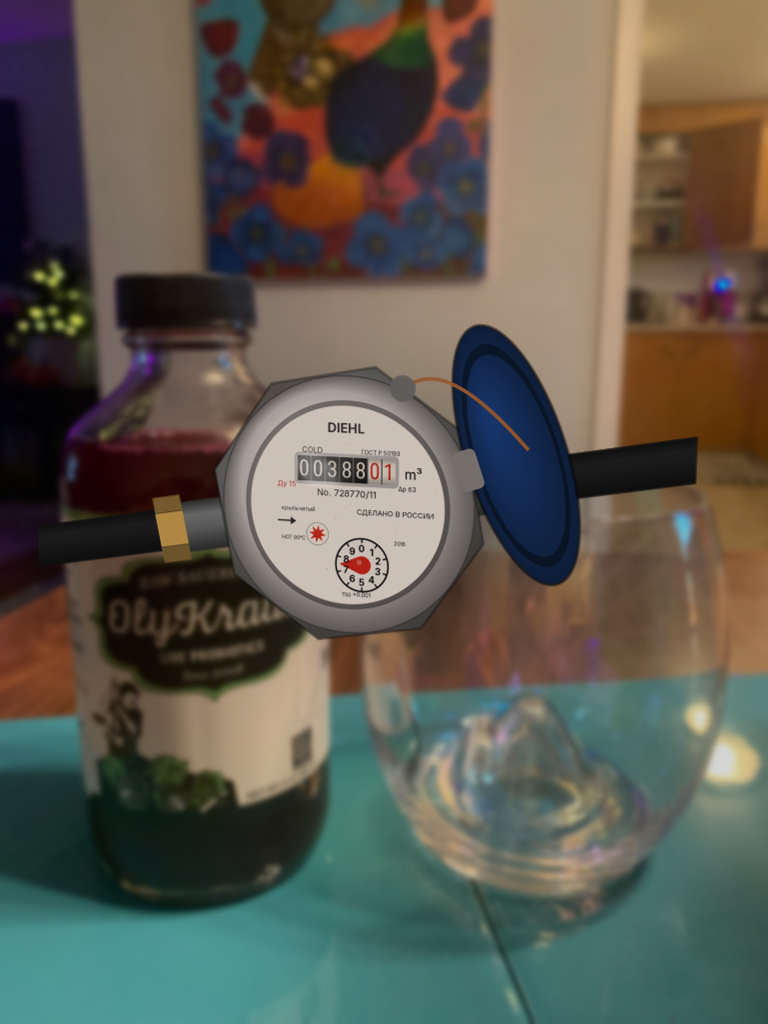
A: 388.017 m³
